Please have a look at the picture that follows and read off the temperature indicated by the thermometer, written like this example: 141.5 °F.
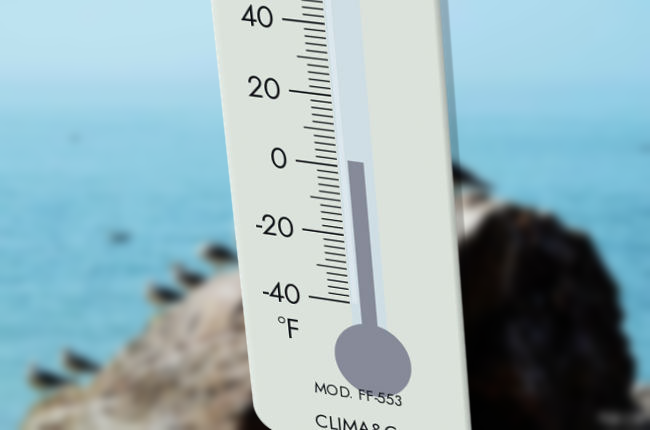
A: 2 °F
